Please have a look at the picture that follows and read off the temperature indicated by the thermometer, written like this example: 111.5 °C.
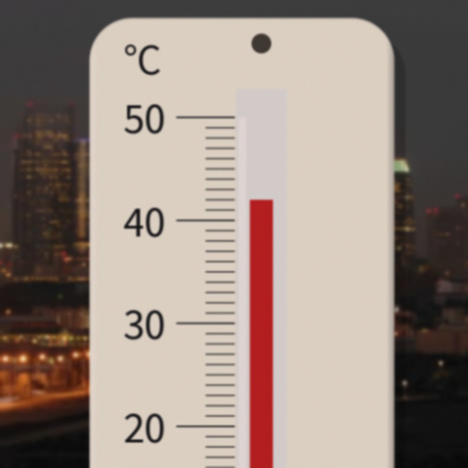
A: 42 °C
